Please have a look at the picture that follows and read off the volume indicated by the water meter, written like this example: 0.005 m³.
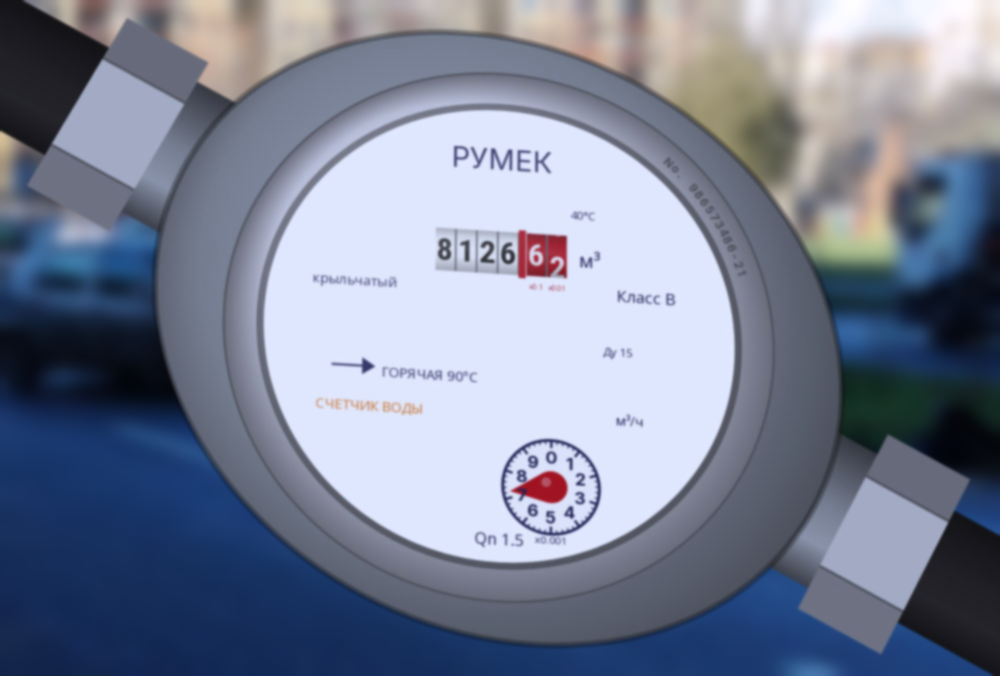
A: 8126.617 m³
